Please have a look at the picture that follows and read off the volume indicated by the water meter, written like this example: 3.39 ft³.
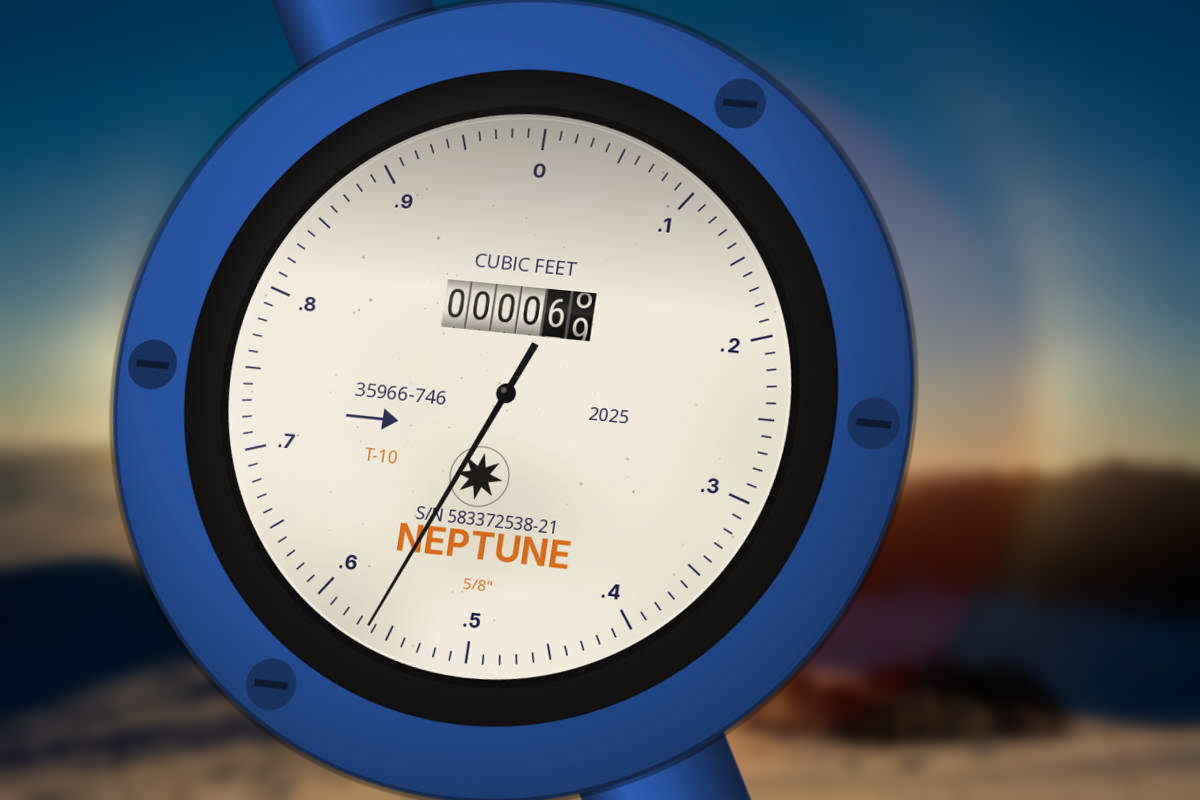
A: 68.56 ft³
